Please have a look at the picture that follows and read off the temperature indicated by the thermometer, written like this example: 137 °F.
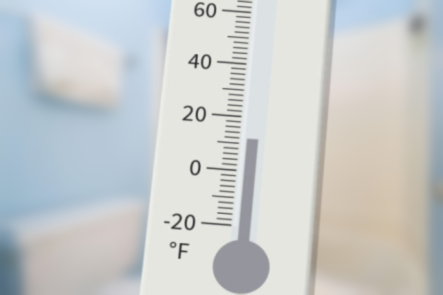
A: 12 °F
